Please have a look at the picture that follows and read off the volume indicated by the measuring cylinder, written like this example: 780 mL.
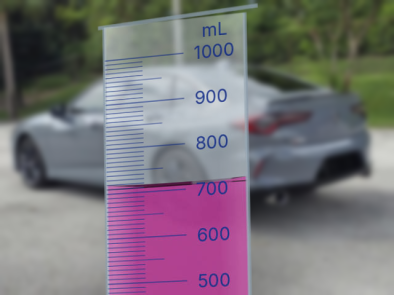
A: 710 mL
